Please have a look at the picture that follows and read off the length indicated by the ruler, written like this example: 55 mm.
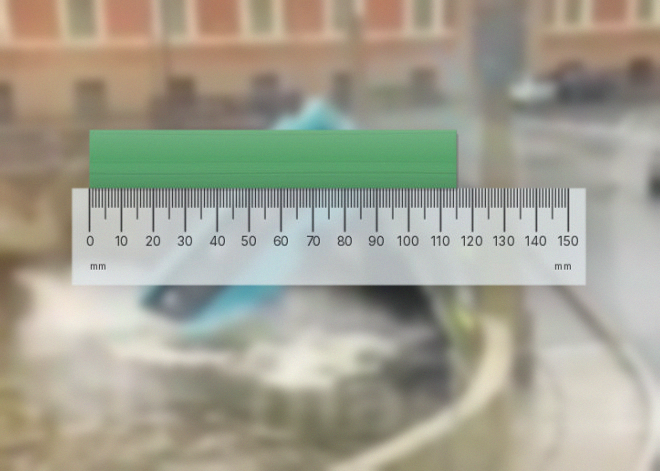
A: 115 mm
